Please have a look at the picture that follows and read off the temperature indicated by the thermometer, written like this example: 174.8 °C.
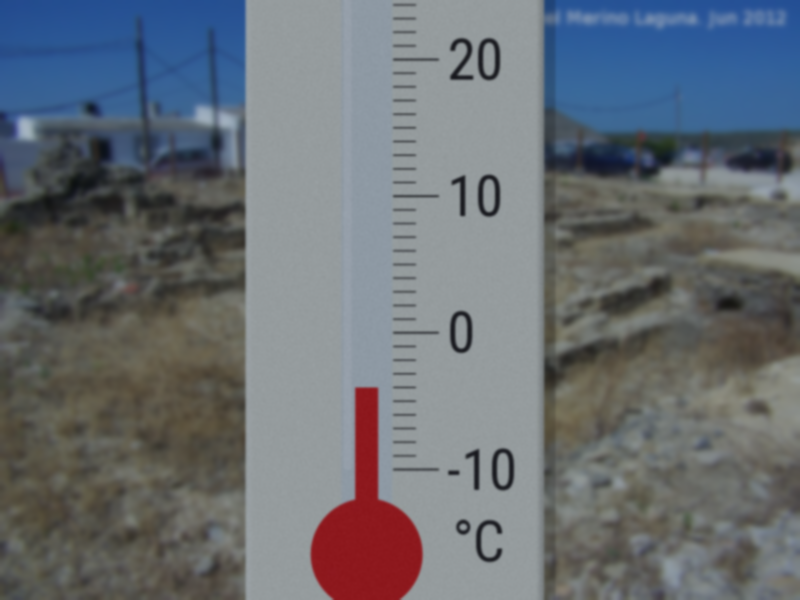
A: -4 °C
